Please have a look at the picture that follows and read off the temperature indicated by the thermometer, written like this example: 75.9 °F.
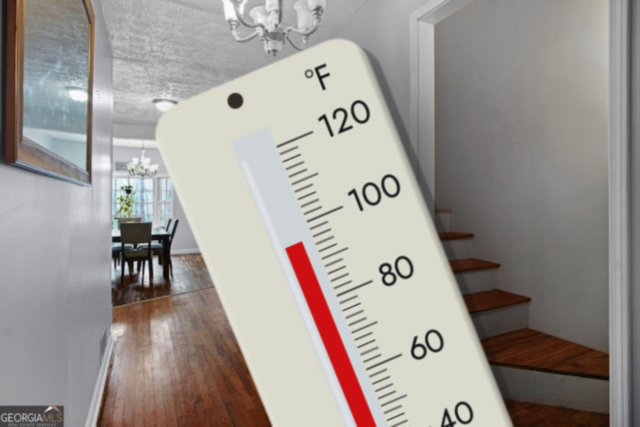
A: 96 °F
